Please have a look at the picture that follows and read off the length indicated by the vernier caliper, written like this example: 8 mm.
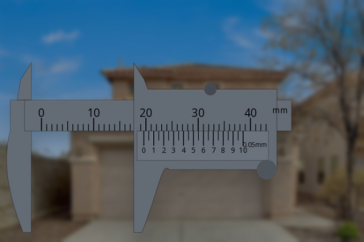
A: 19.6 mm
